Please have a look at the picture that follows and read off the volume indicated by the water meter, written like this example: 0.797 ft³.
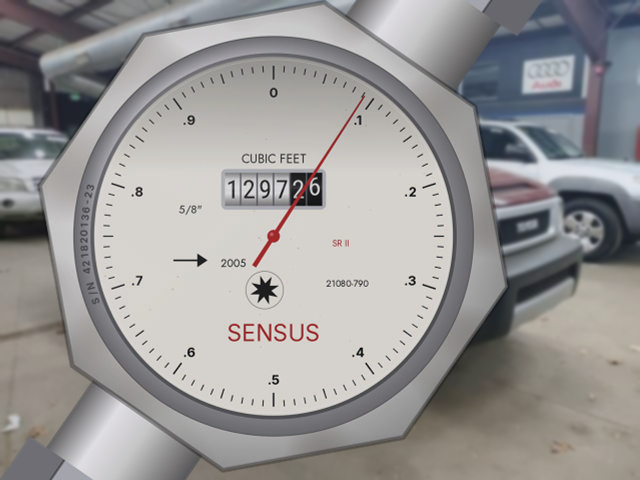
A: 129726.09 ft³
